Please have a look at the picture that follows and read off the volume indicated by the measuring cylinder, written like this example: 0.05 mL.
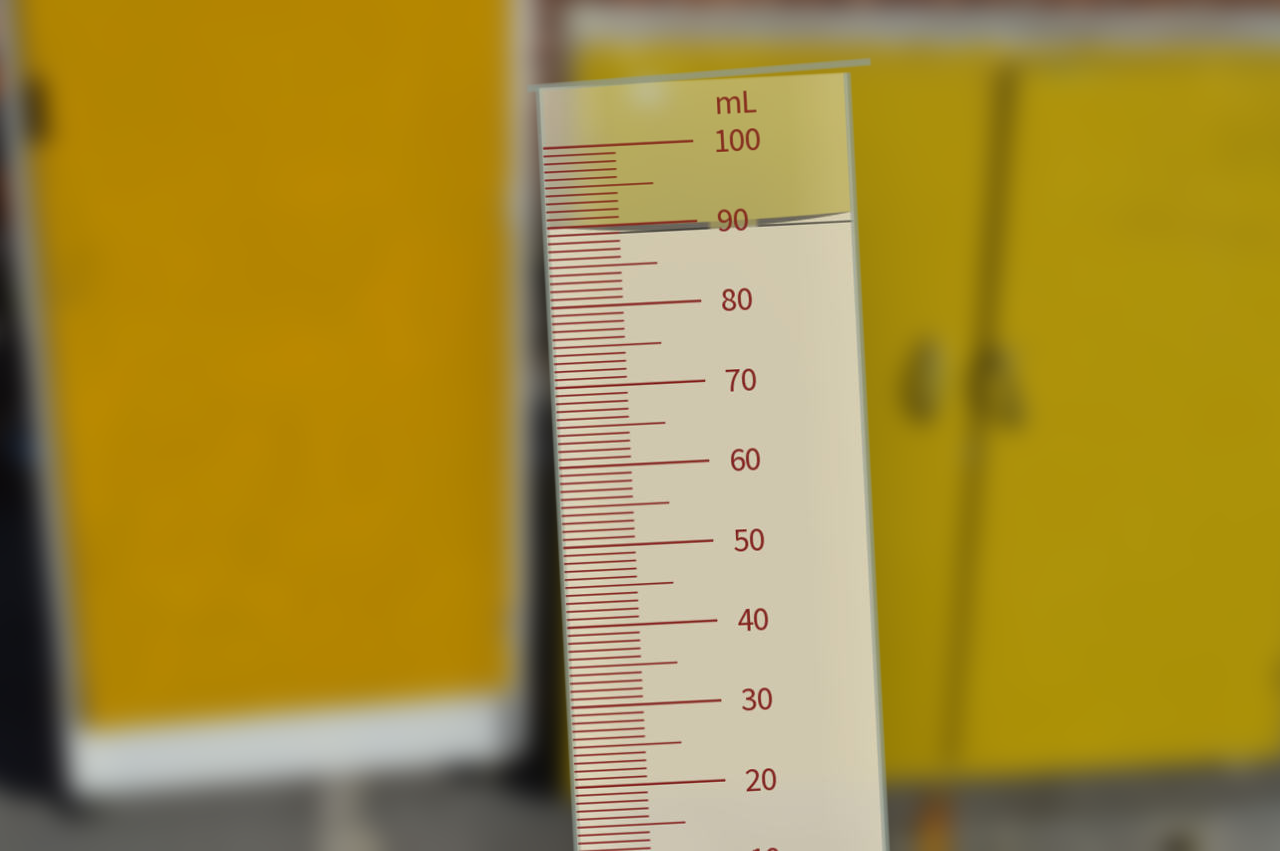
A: 89 mL
